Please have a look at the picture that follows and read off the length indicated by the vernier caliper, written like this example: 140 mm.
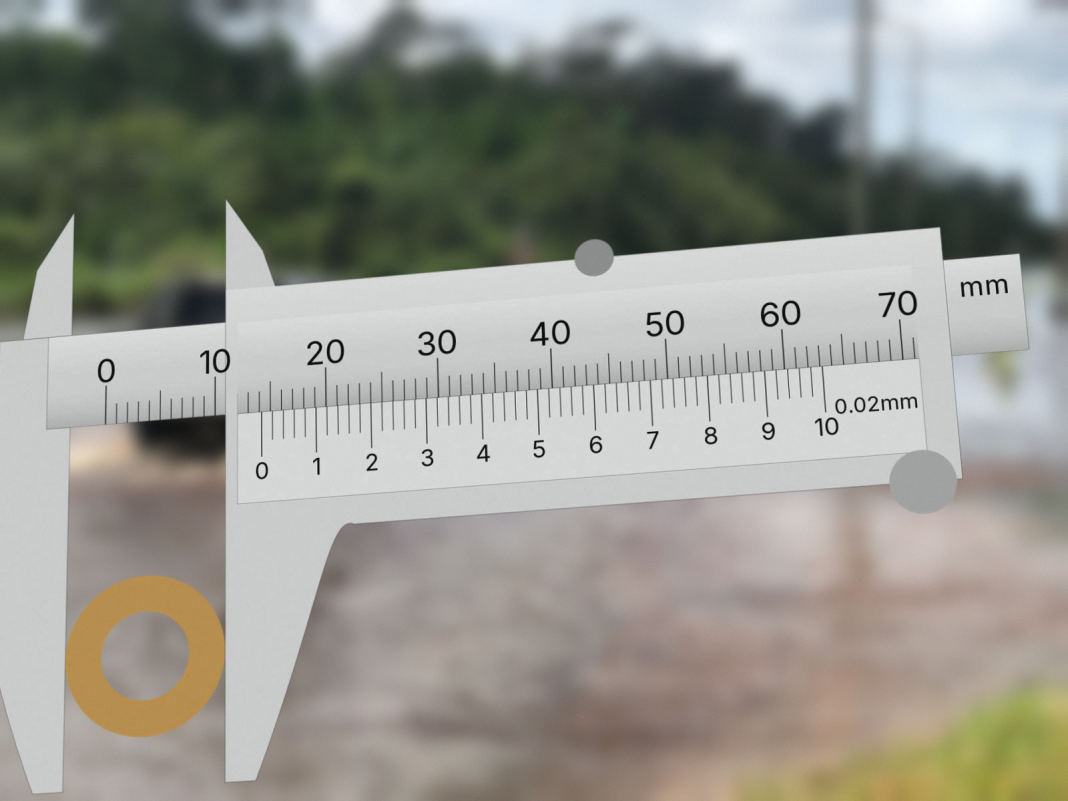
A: 14.2 mm
